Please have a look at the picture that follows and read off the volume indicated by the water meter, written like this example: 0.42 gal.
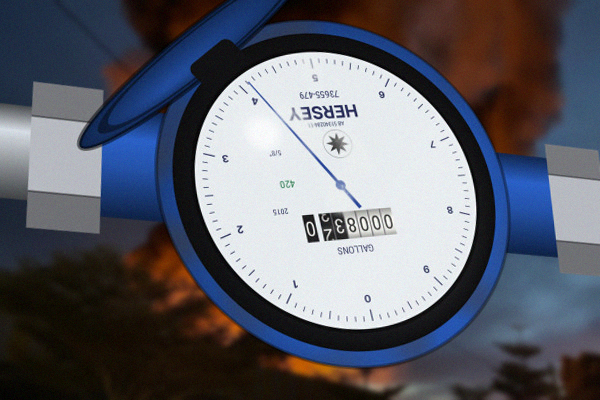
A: 8324.1 gal
